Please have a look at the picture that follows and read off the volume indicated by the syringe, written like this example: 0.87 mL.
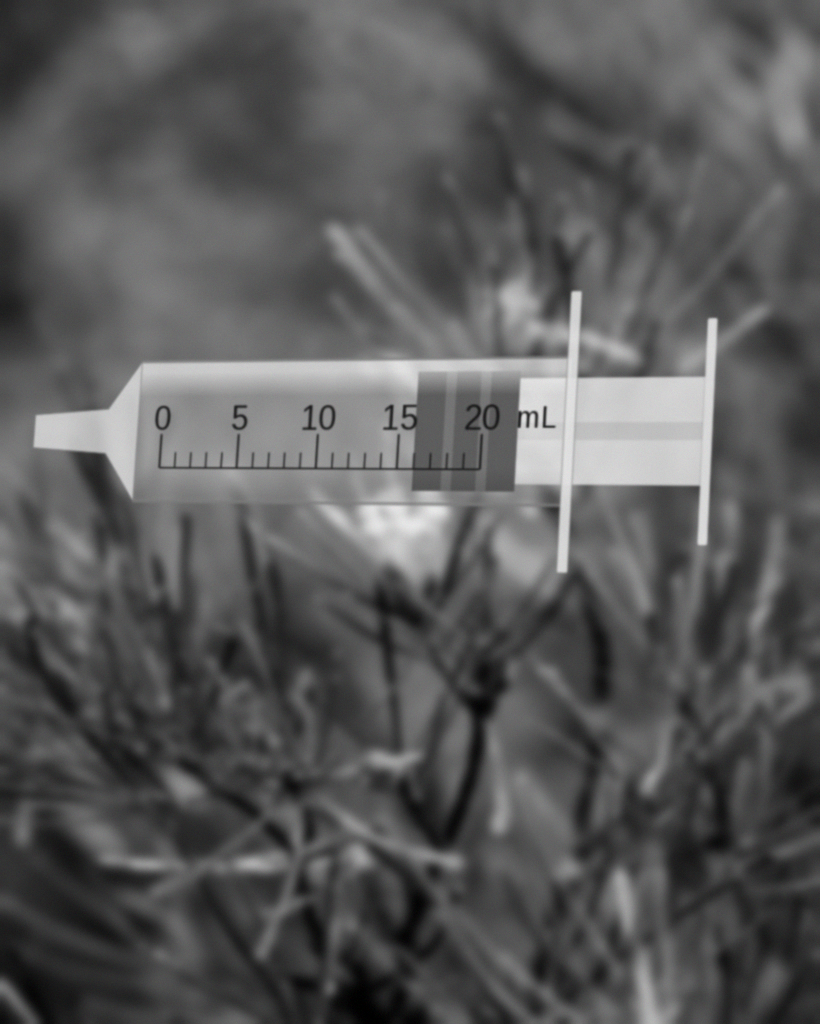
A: 16 mL
